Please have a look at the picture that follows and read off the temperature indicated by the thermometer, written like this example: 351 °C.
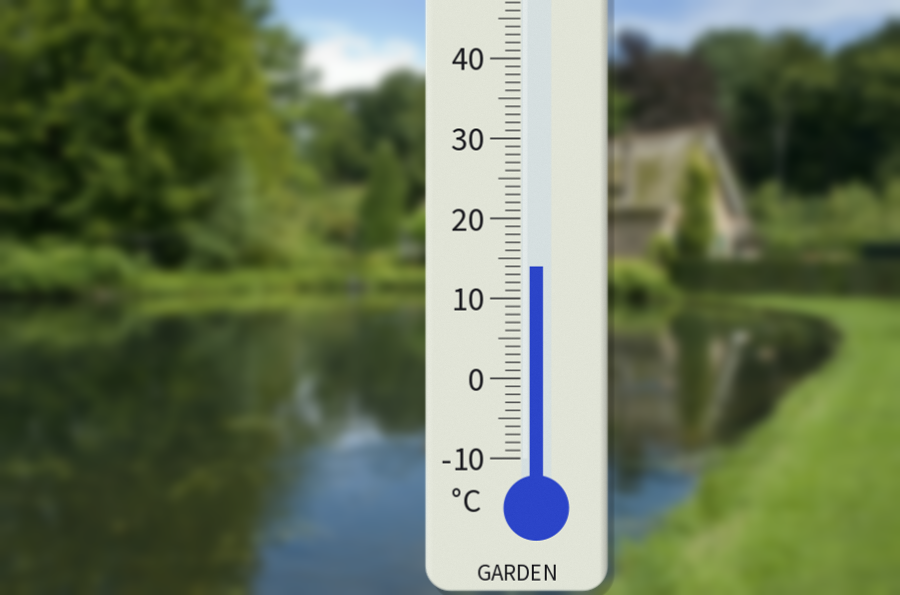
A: 14 °C
